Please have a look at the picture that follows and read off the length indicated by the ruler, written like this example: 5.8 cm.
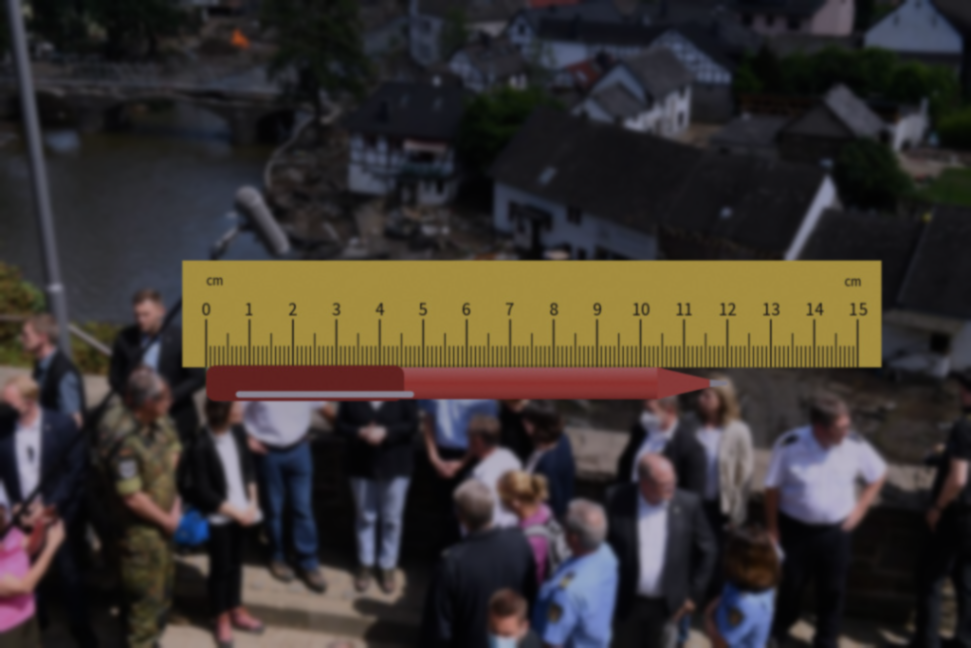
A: 12 cm
